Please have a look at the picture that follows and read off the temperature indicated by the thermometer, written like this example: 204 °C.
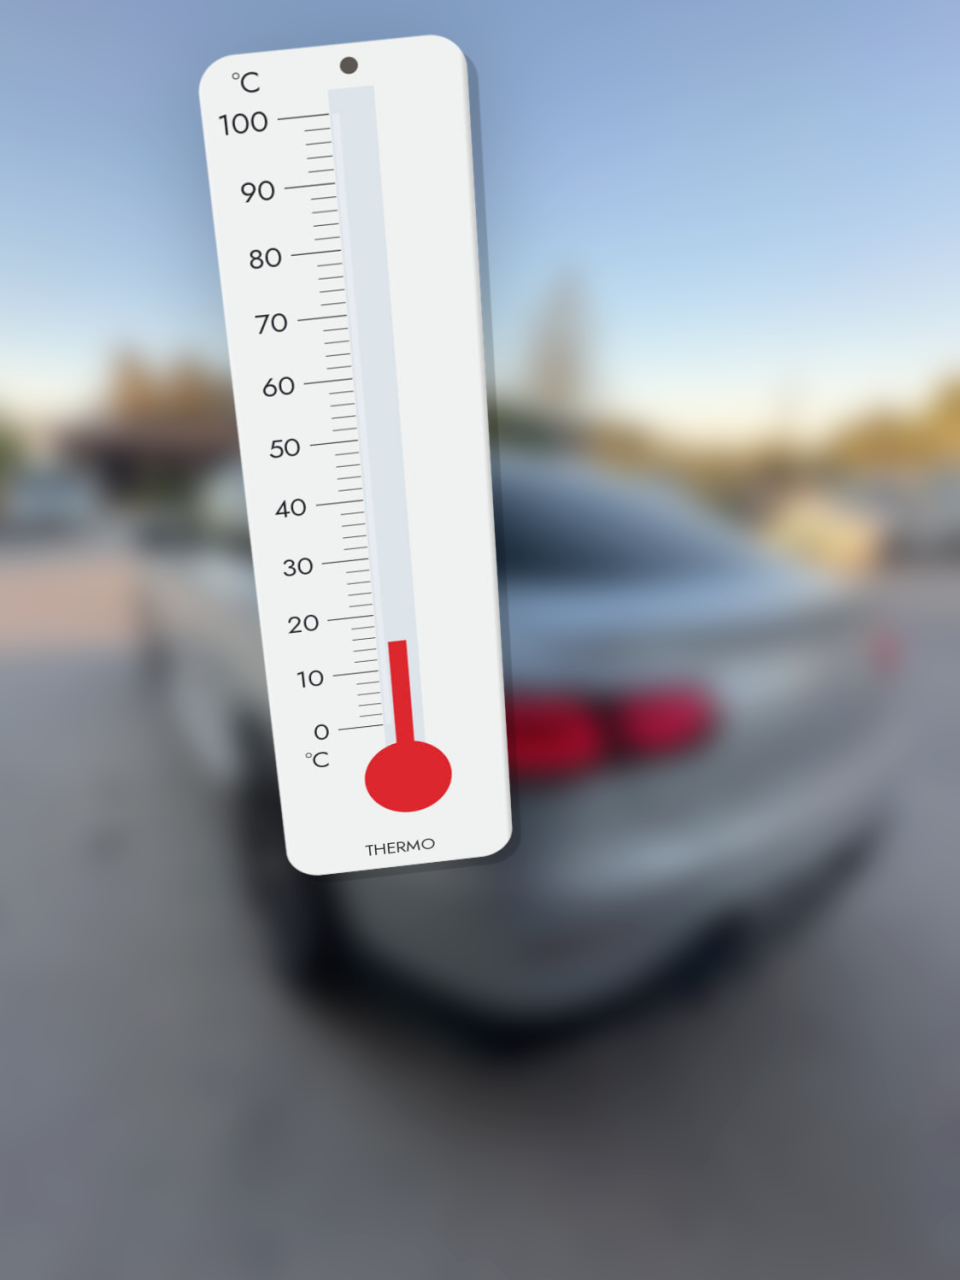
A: 15 °C
